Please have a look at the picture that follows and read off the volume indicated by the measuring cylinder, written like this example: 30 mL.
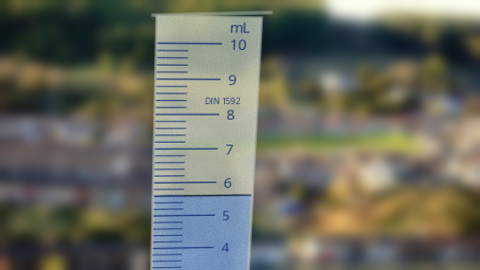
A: 5.6 mL
